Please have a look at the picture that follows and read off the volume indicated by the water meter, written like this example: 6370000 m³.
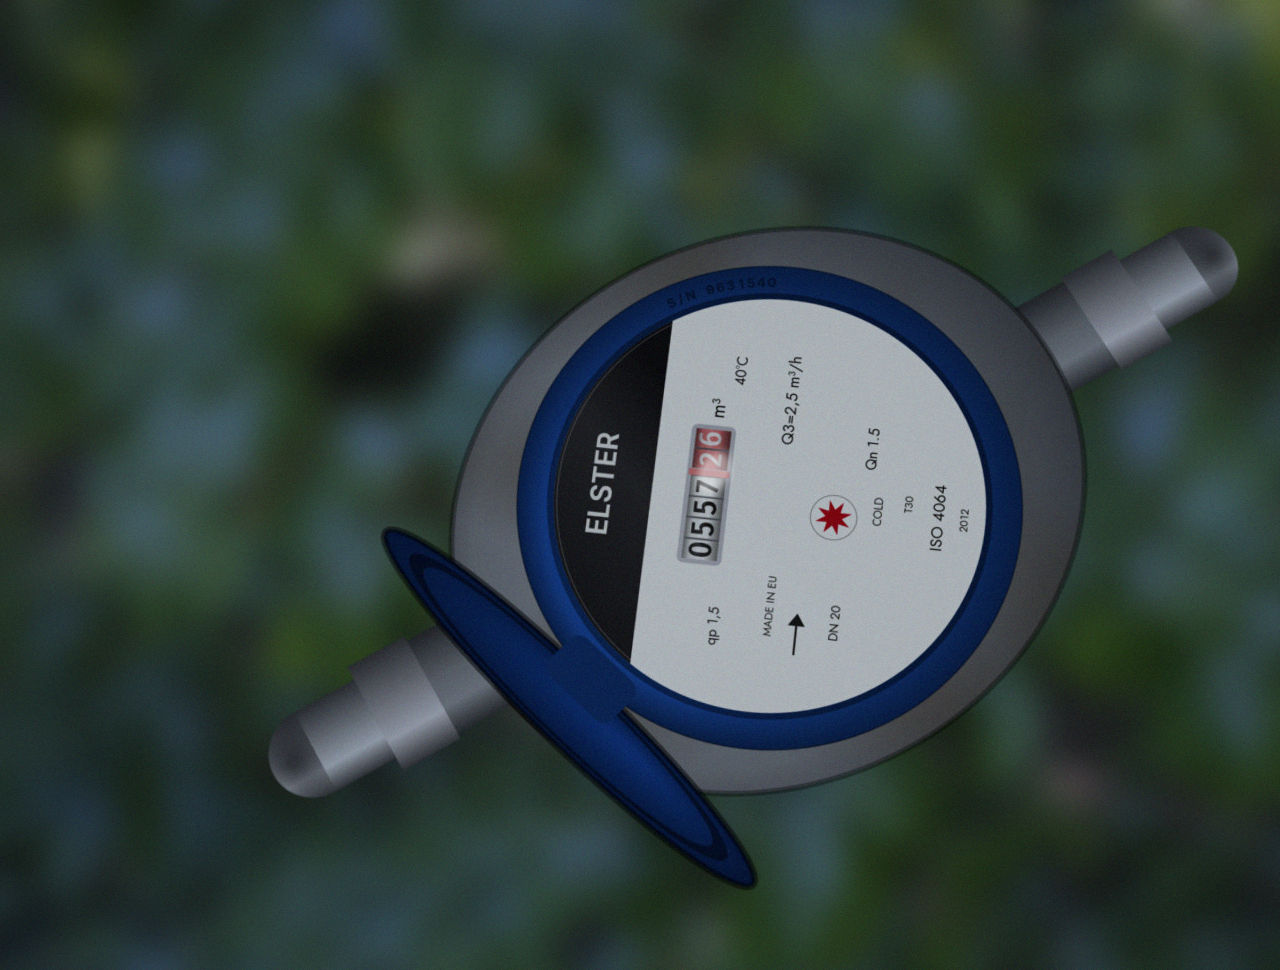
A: 557.26 m³
